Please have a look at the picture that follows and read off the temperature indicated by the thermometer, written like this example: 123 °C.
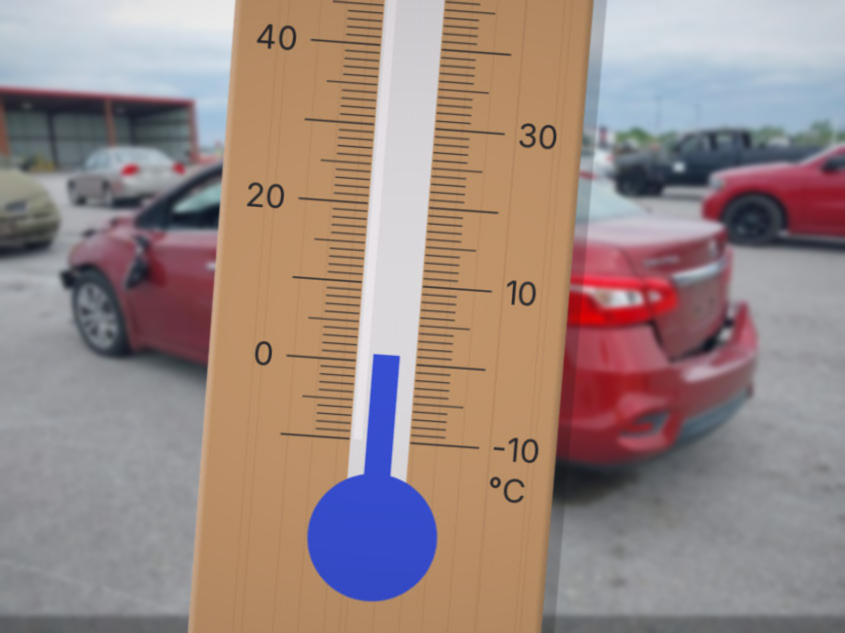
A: 1 °C
